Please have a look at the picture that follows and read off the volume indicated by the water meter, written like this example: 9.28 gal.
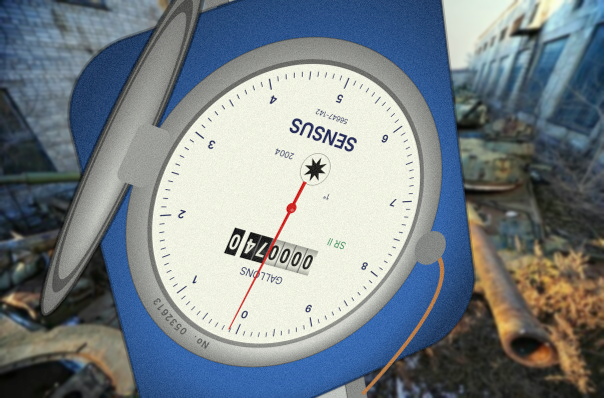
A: 740.1 gal
